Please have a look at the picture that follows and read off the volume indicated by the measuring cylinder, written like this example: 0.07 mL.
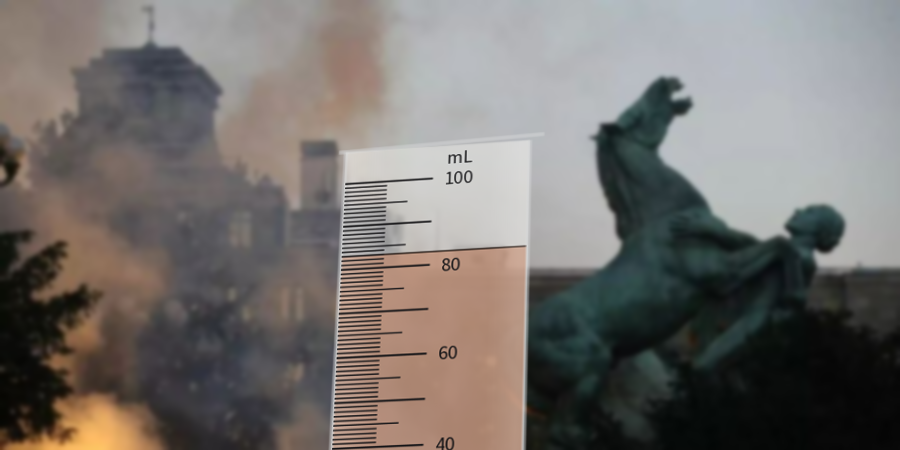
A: 83 mL
